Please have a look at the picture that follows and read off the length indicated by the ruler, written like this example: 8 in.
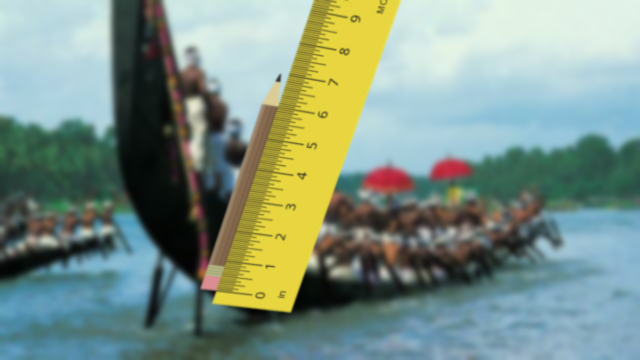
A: 7 in
